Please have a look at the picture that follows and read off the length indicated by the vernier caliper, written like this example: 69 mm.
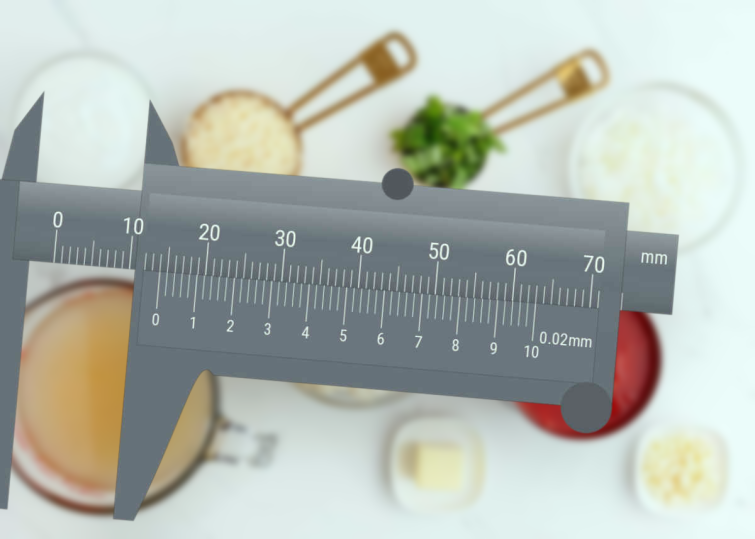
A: 14.0 mm
